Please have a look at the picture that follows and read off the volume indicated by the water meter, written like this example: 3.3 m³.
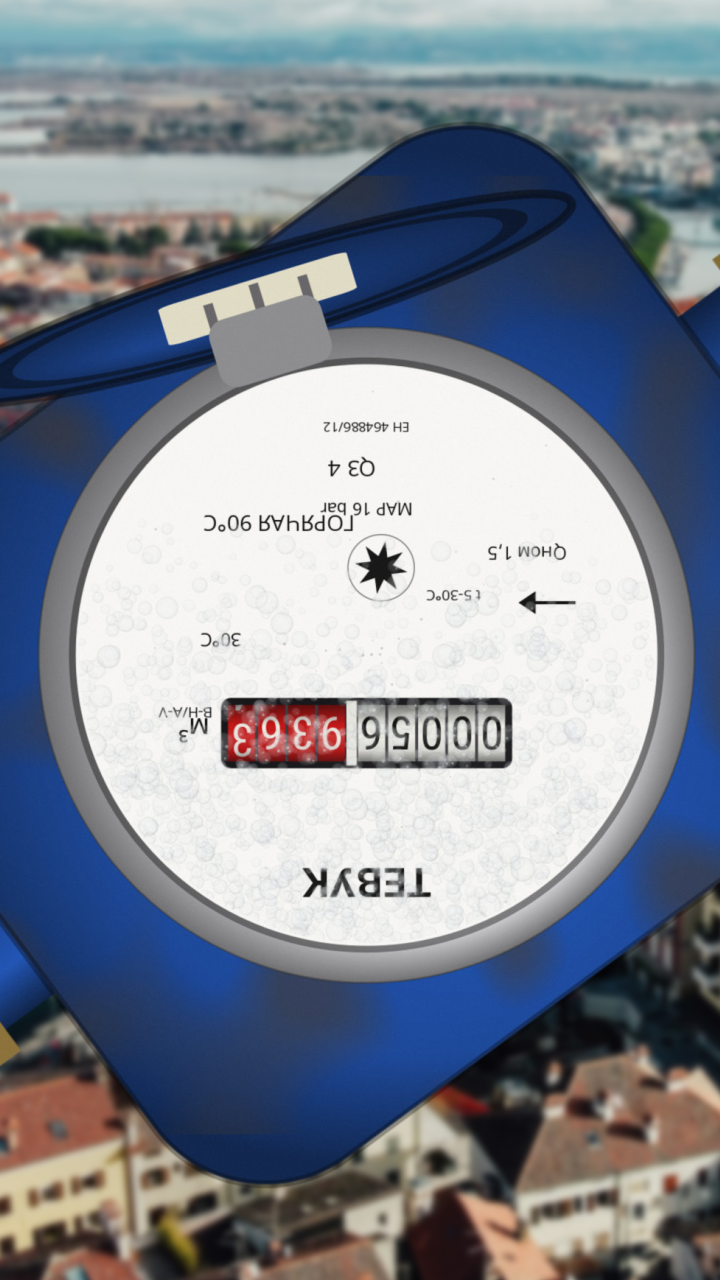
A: 56.9363 m³
